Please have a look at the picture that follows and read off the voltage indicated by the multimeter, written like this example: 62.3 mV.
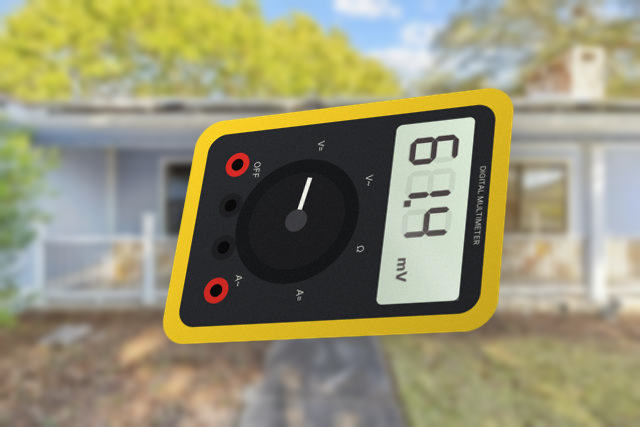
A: 61.4 mV
